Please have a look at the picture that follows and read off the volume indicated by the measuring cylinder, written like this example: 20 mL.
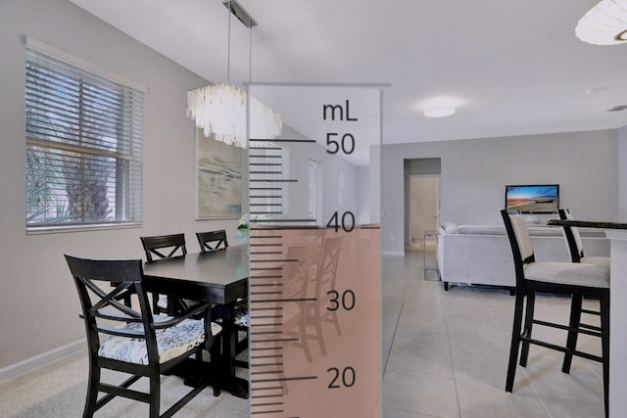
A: 39 mL
